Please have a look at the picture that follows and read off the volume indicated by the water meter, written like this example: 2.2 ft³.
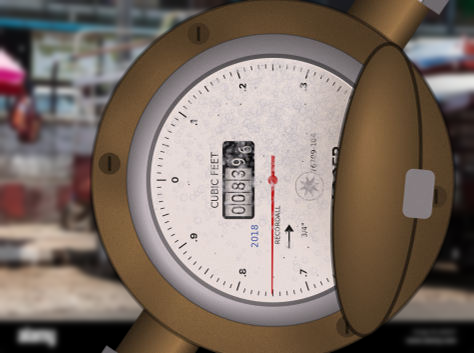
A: 8395.75 ft³
